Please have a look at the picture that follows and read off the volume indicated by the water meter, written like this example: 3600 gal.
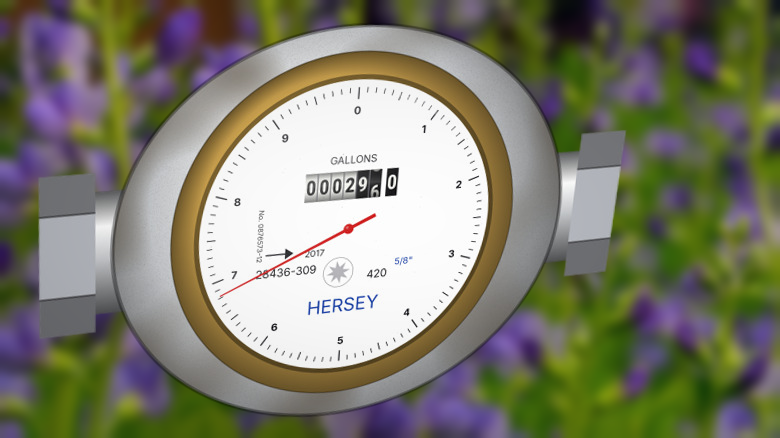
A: 2956.8 gal
